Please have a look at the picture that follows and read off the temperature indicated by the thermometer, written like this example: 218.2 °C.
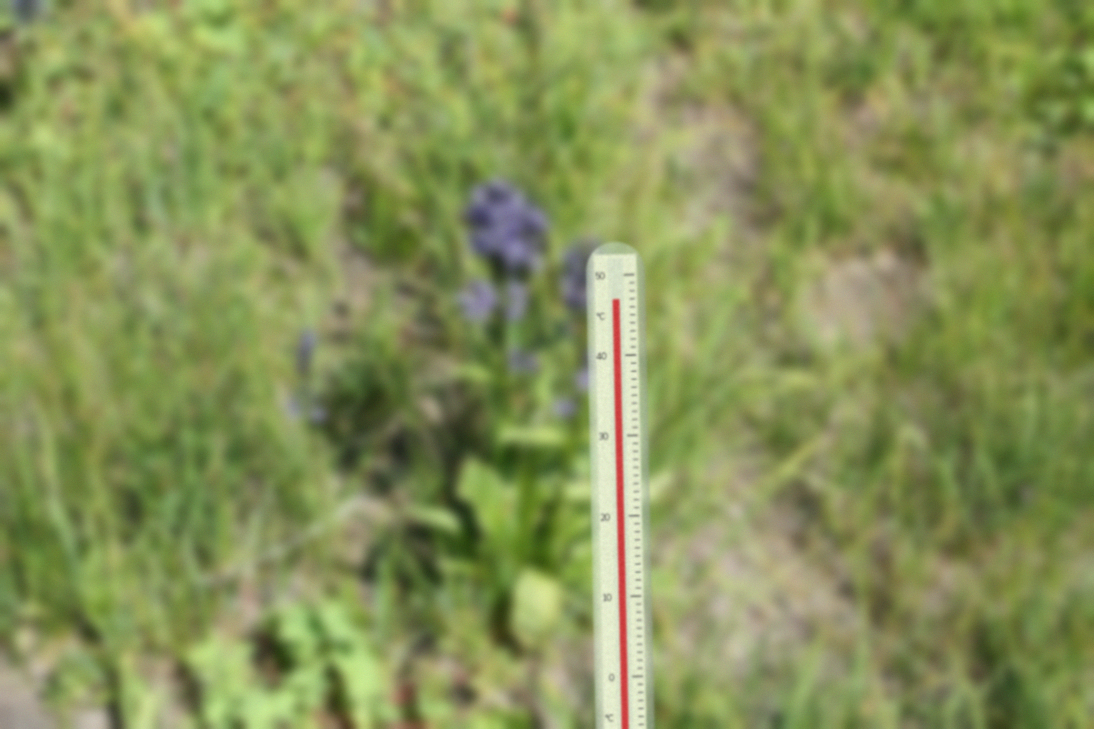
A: 47 °C
